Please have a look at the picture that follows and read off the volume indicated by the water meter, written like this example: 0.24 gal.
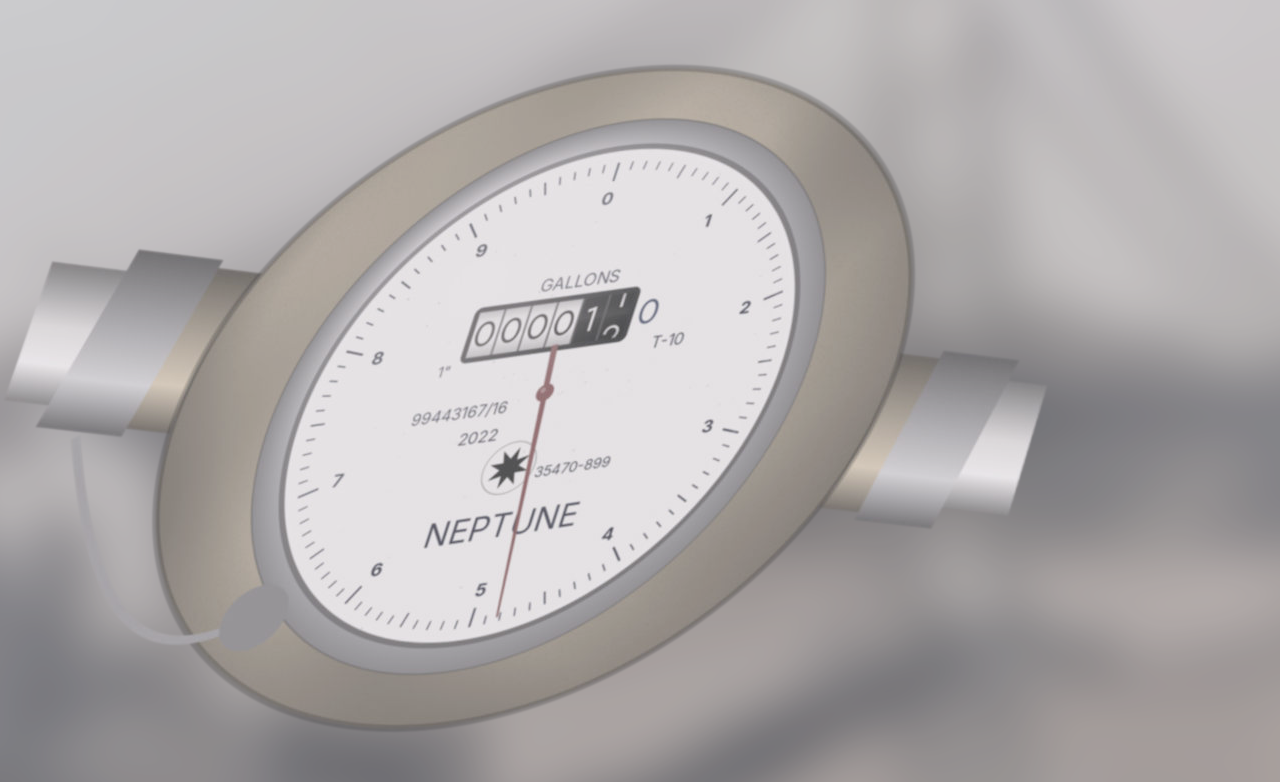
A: 114.8 gal
